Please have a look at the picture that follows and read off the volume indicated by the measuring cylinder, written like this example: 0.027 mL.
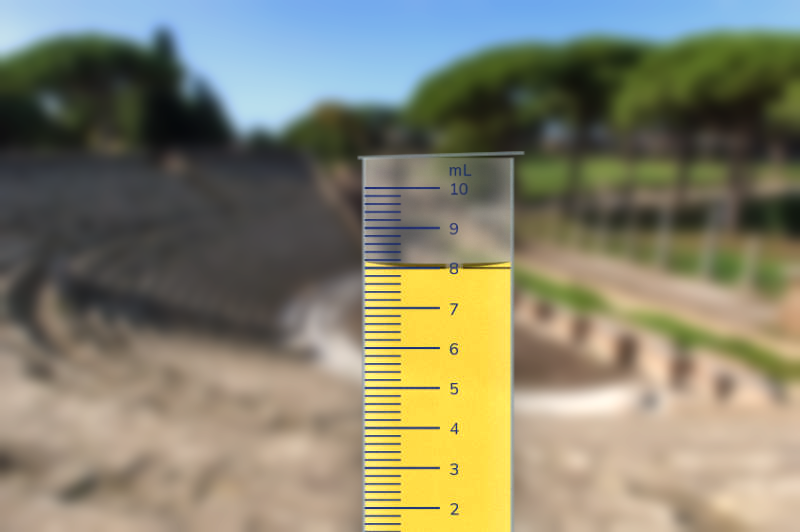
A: 8 mL
